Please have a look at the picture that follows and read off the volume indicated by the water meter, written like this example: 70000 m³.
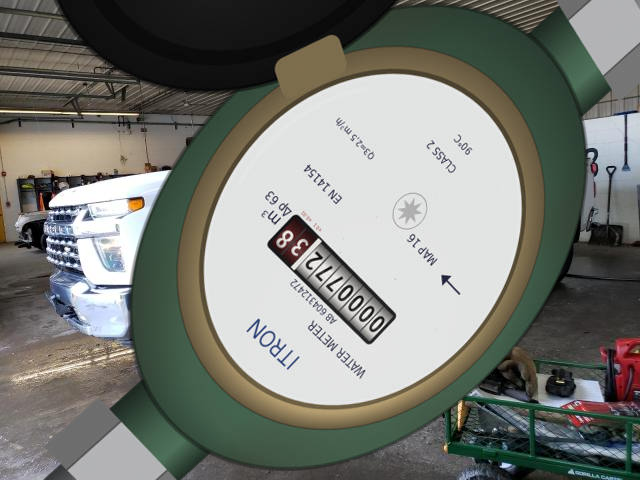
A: 772.38 m³
